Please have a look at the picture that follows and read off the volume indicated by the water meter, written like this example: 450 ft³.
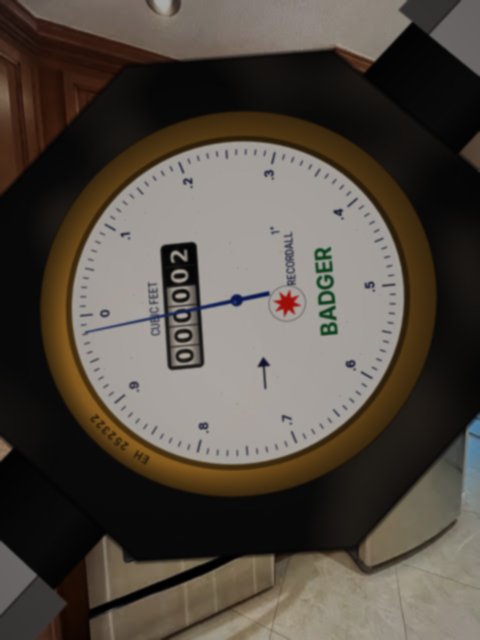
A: 1.98 ft³
